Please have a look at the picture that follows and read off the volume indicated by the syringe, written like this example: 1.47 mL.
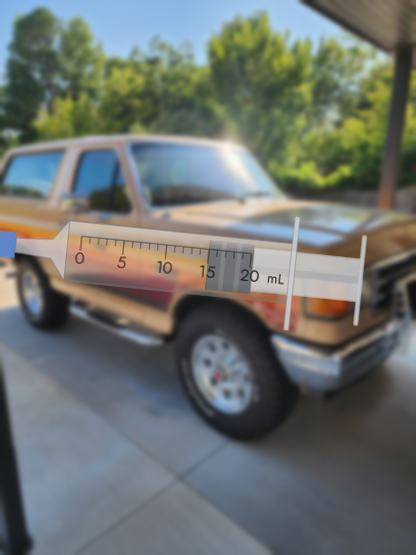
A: 15 mL
